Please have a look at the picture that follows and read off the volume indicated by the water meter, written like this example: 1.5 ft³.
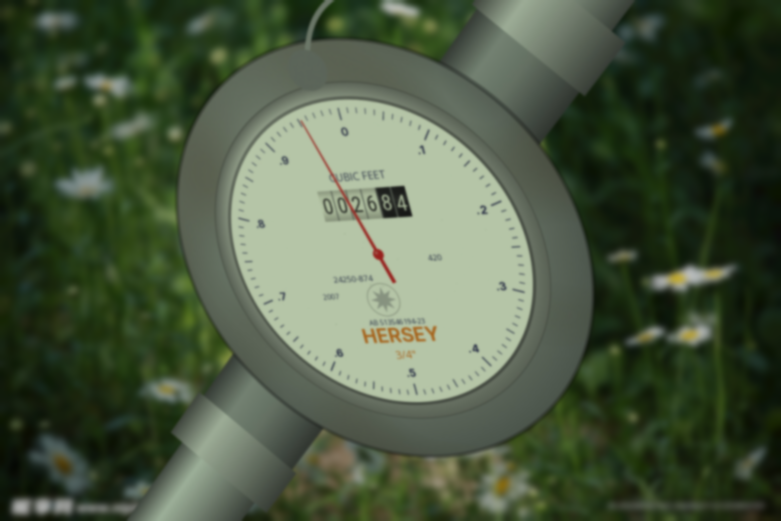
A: 2683.95 ft³
